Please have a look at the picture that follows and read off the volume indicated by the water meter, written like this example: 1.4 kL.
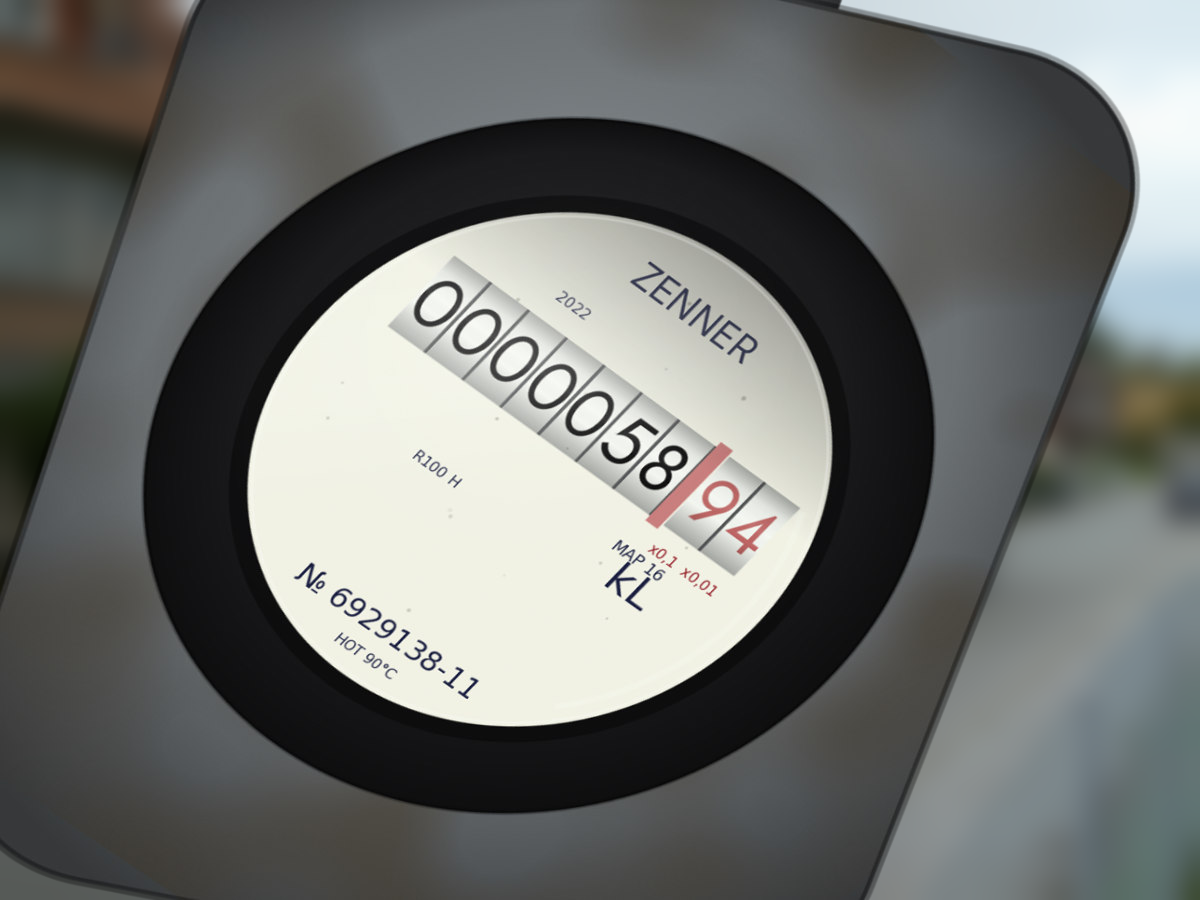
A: 58.94 kL
